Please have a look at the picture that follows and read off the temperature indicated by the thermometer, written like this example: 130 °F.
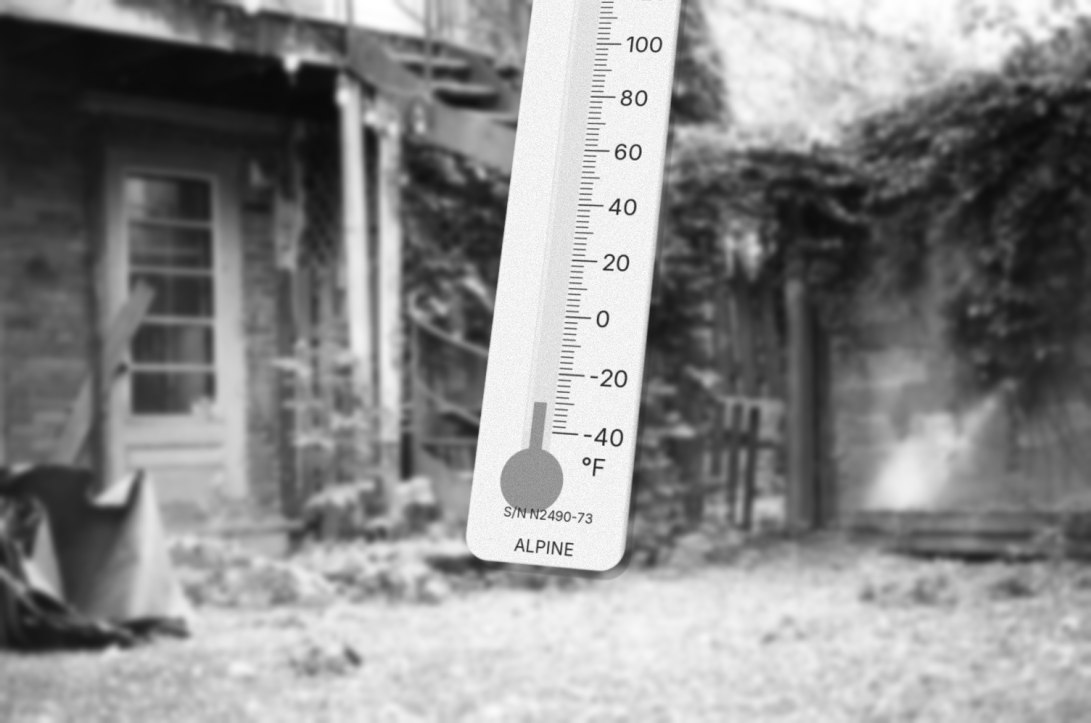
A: -30 °F
